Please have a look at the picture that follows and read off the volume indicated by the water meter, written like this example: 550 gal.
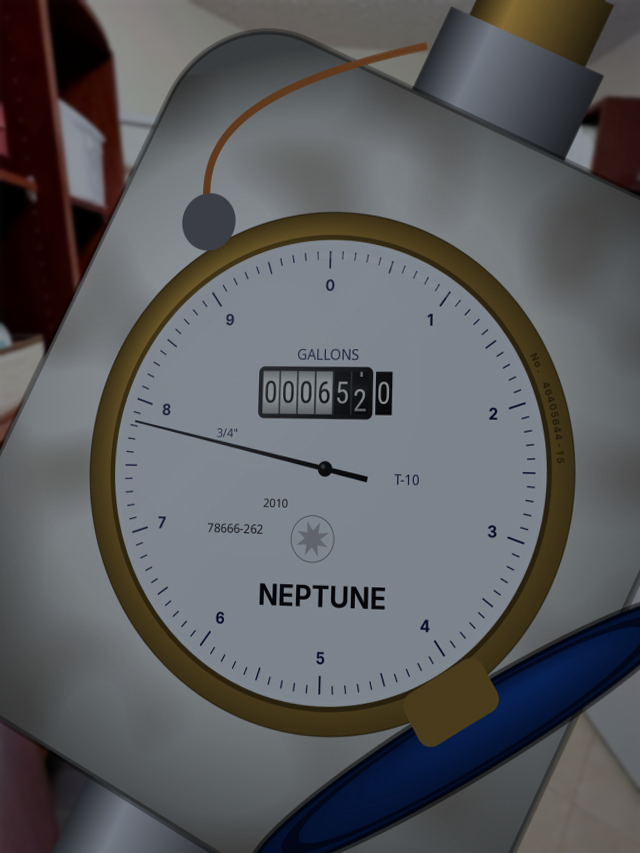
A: 6517.8 gal
